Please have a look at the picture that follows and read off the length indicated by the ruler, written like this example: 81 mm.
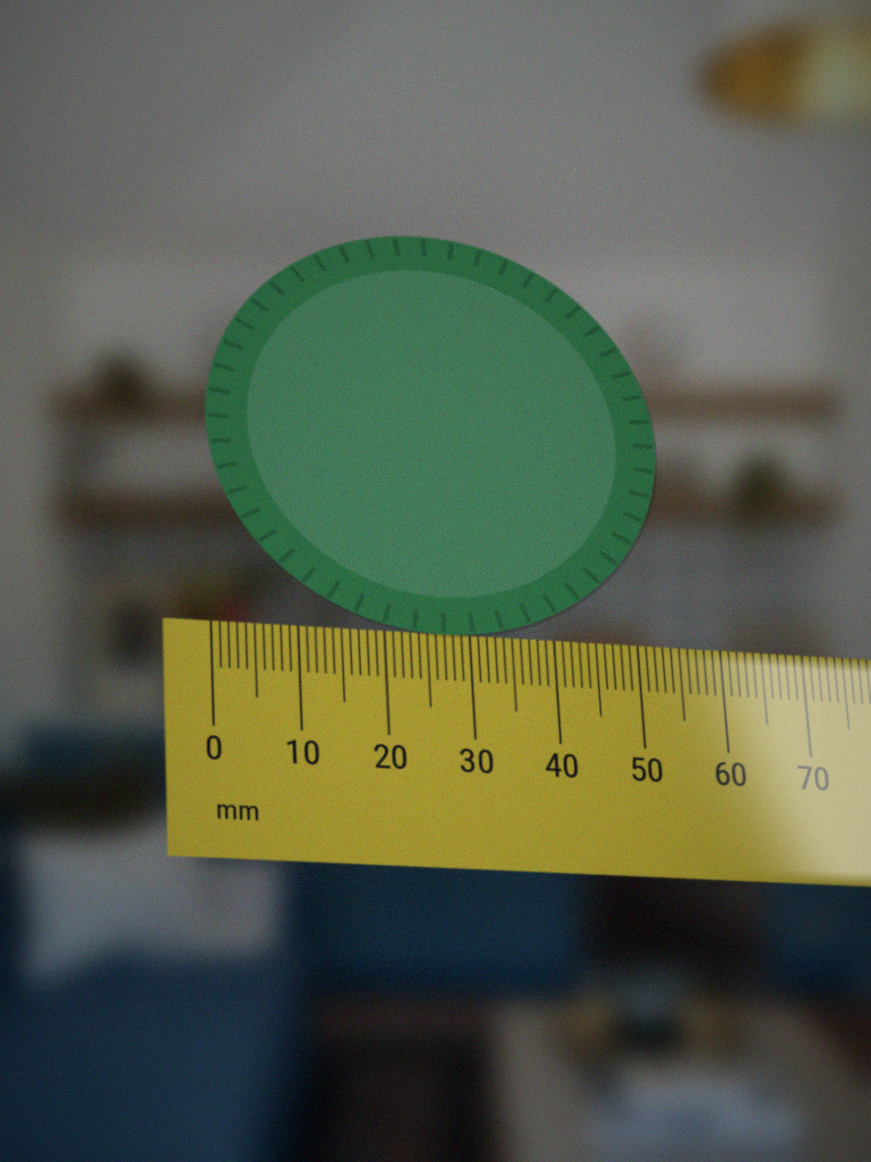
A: 54 mm
